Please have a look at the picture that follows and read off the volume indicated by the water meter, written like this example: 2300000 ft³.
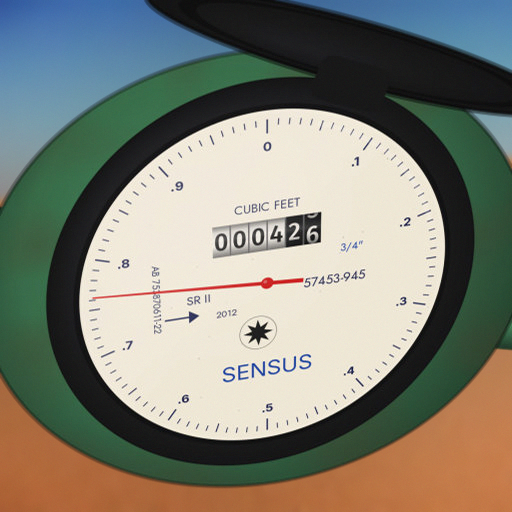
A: 425.76 ft³
